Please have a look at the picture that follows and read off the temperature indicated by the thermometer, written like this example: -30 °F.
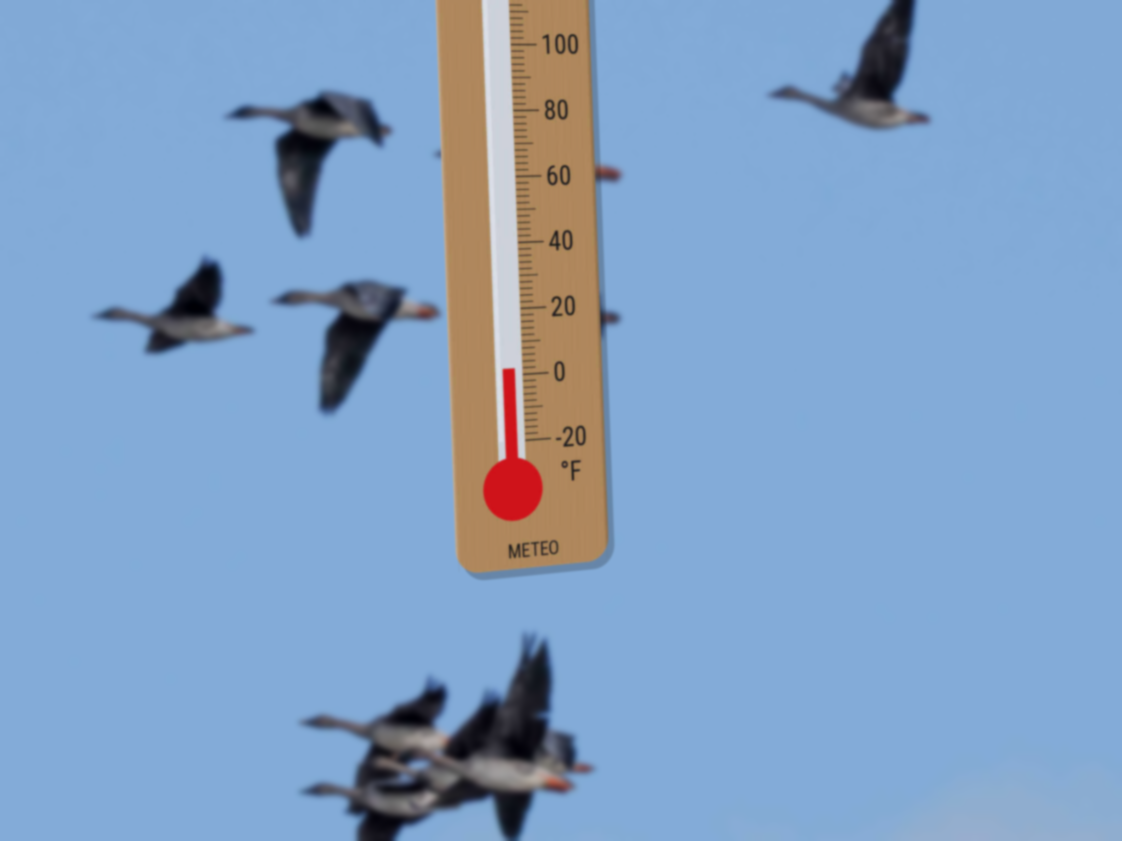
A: 2 °F
